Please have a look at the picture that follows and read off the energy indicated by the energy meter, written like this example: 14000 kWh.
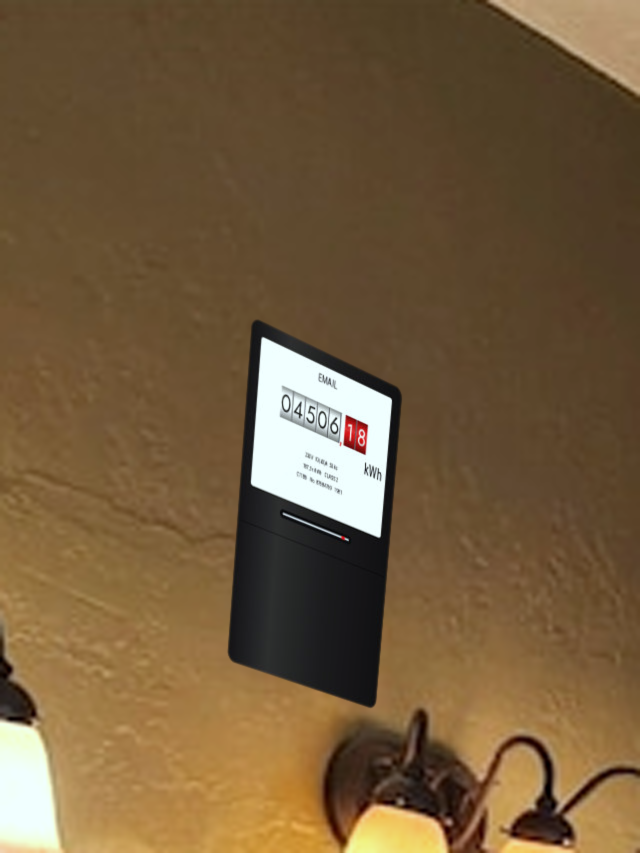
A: 4506.18 kWh
